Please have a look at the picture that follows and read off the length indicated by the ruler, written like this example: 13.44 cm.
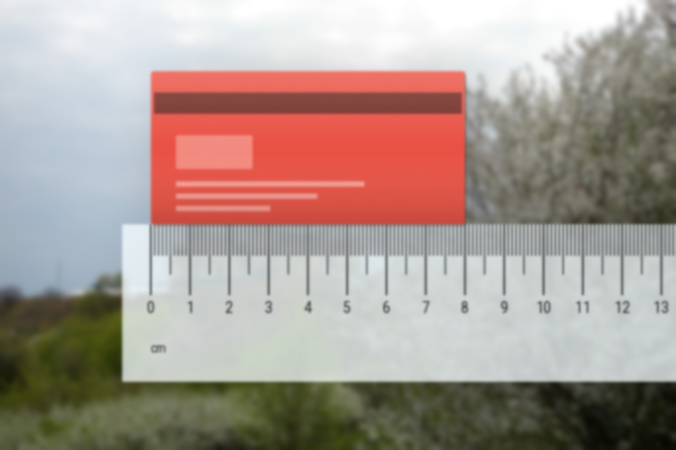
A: 8 cm
